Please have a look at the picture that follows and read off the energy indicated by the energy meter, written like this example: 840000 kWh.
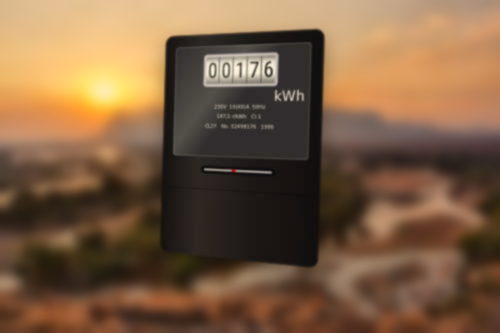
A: 176 kWh
